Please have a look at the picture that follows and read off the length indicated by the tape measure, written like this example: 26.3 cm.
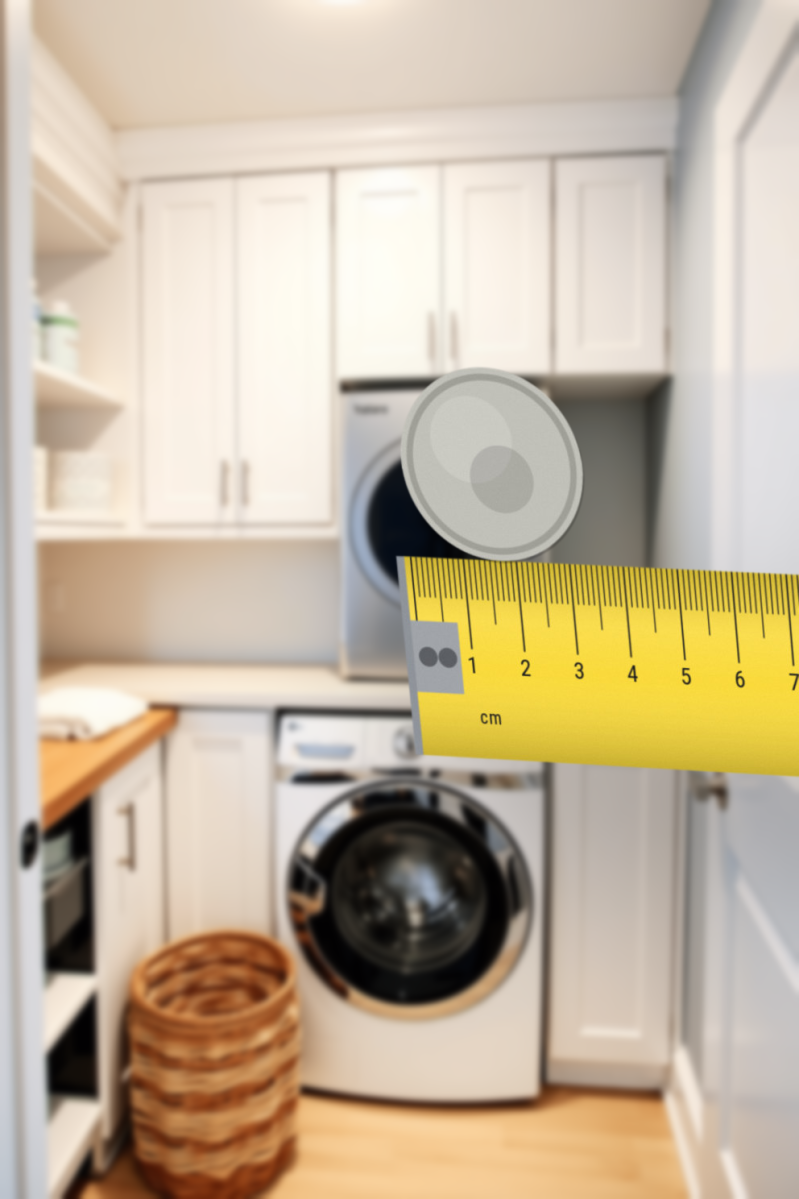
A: 3.4 cm
